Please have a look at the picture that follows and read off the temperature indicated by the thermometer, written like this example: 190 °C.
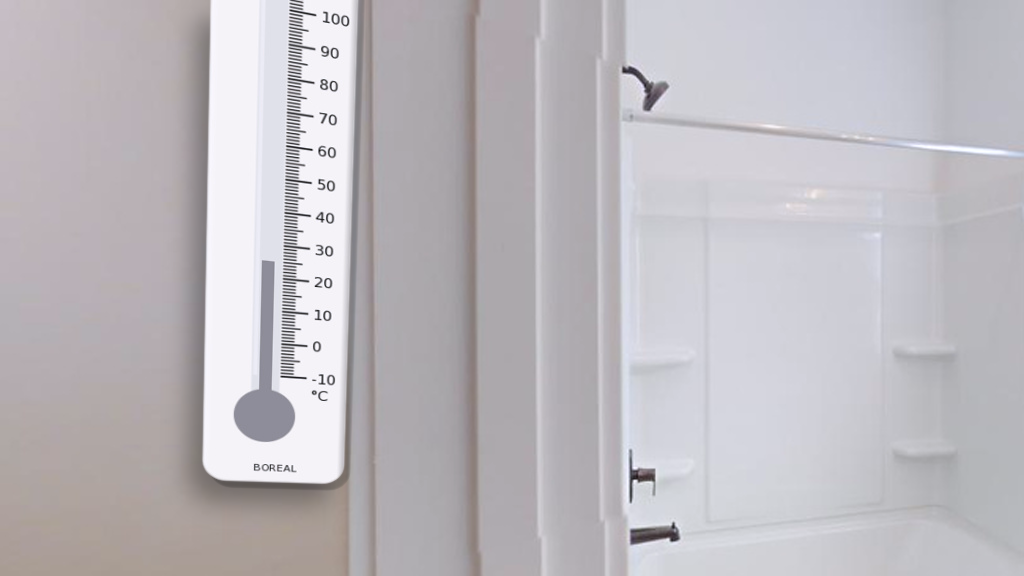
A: 25 °C
